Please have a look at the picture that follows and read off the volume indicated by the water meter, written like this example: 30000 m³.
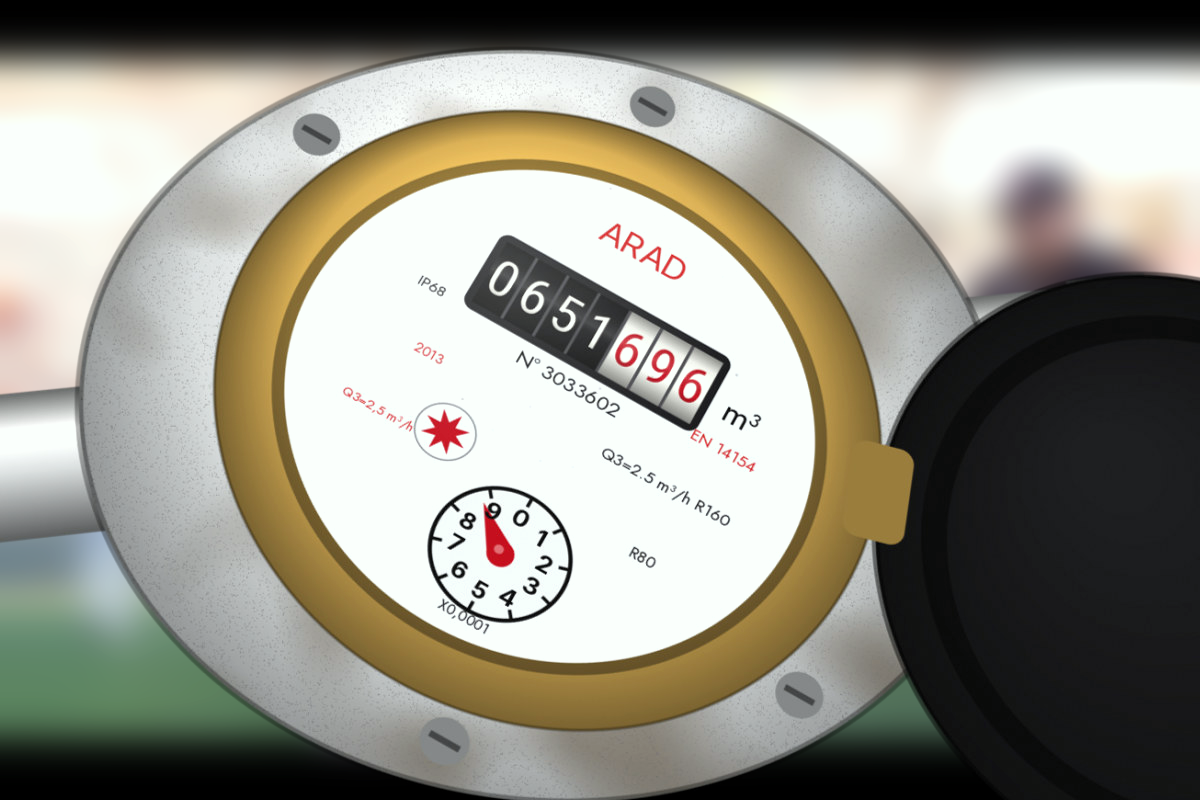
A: 651.6968 m³
